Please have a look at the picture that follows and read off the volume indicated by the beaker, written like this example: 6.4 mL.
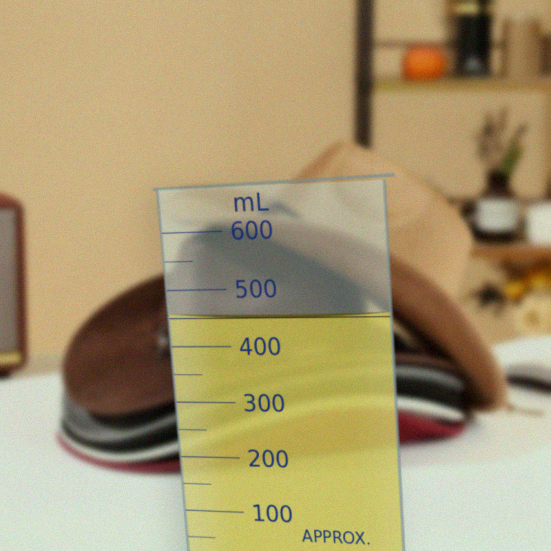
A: 450 mL
